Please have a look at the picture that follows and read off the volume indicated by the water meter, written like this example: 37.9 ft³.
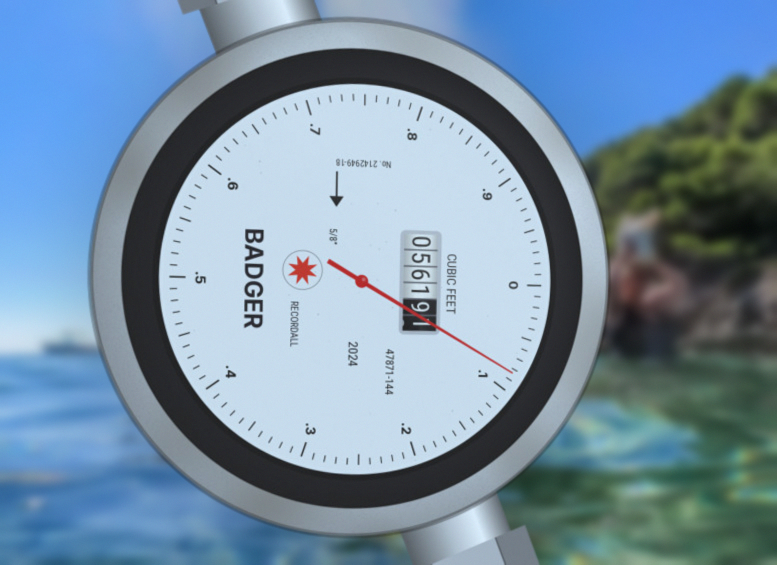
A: 56191.08 ft³
